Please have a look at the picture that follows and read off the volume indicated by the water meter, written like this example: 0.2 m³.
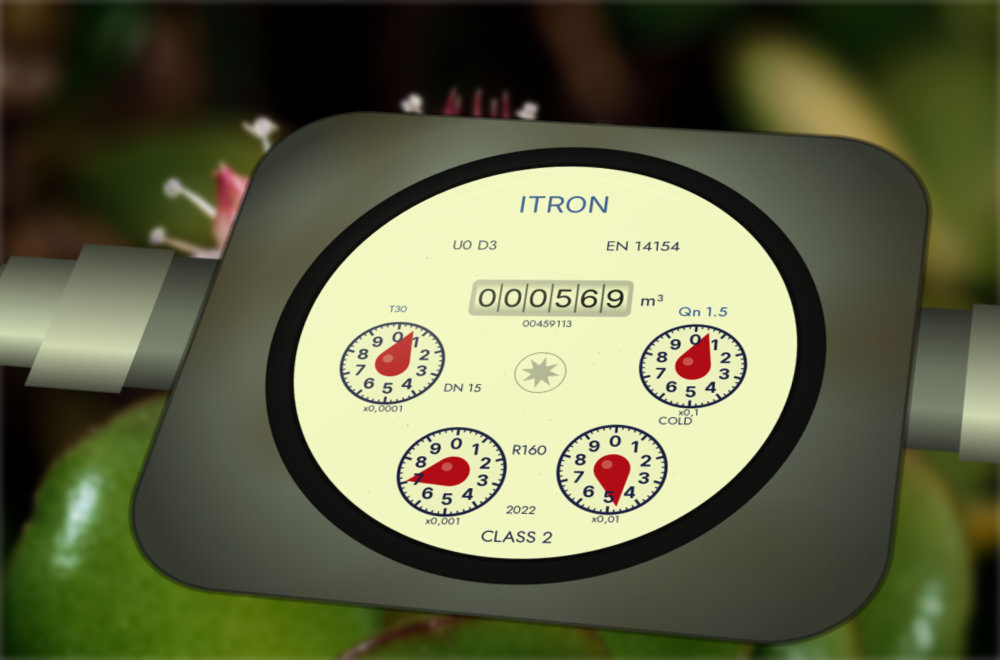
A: 569.0470 m³
